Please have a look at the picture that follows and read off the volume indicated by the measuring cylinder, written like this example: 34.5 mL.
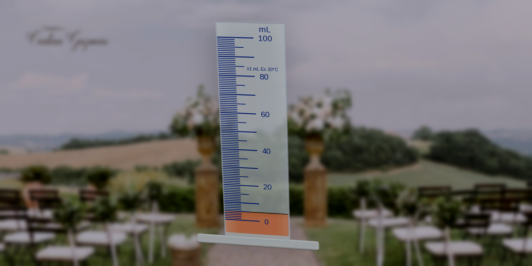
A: 5 mL
